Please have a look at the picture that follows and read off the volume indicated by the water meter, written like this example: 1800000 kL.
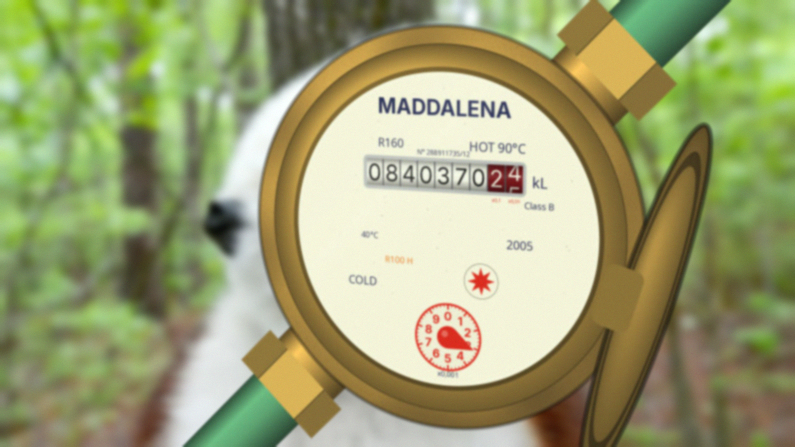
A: 840370.243 kL
